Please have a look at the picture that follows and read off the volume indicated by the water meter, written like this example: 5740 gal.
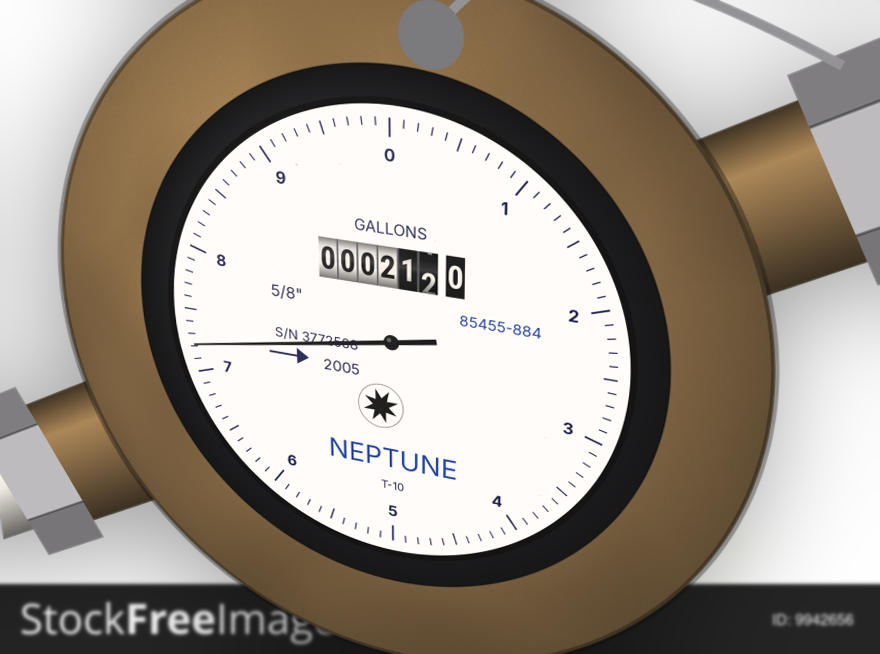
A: 2117.2 gal
